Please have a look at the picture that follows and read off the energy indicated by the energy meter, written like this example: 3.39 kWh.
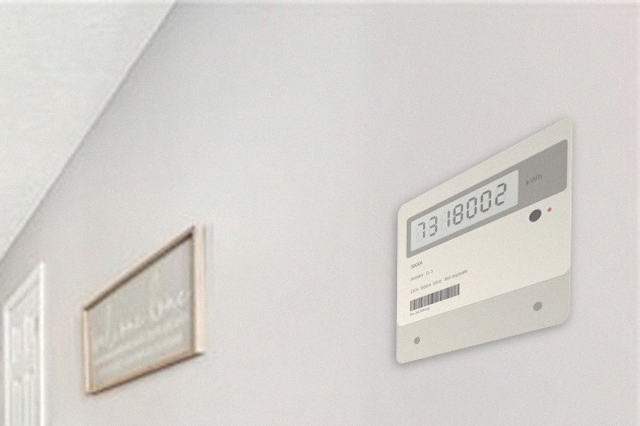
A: 7318002 kWh
